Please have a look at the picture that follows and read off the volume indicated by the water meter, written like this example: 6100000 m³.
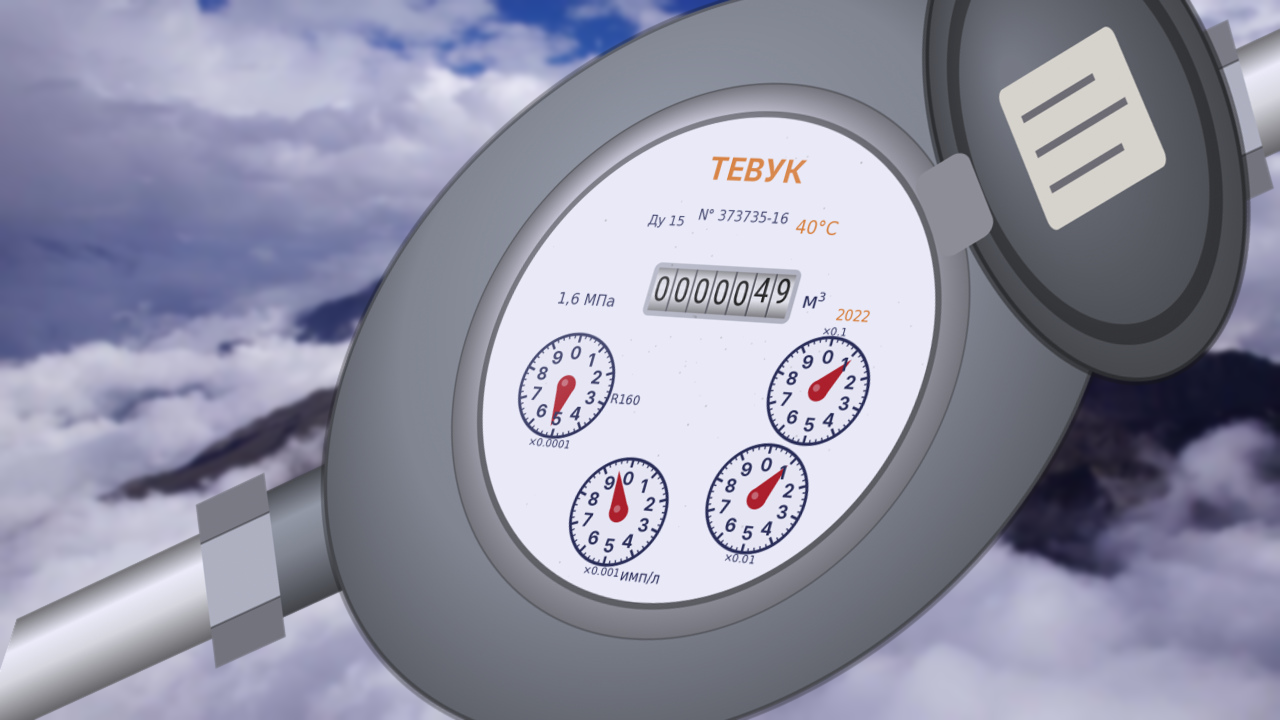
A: 49.1095 m³
